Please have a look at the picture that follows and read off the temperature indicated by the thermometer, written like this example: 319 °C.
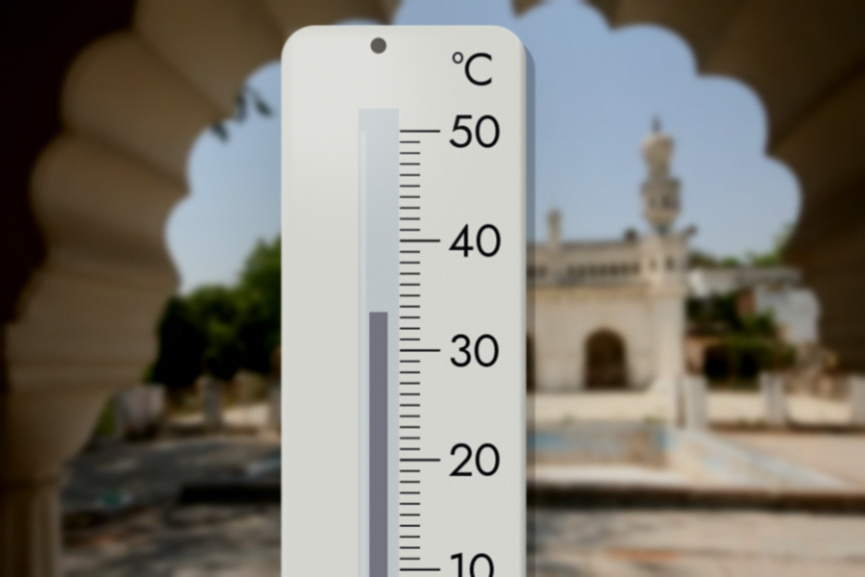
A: 33.5 °C
